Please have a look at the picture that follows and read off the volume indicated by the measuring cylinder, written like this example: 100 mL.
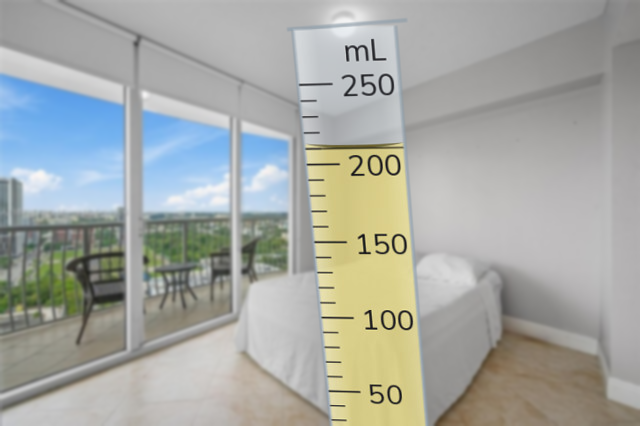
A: 210 mL
